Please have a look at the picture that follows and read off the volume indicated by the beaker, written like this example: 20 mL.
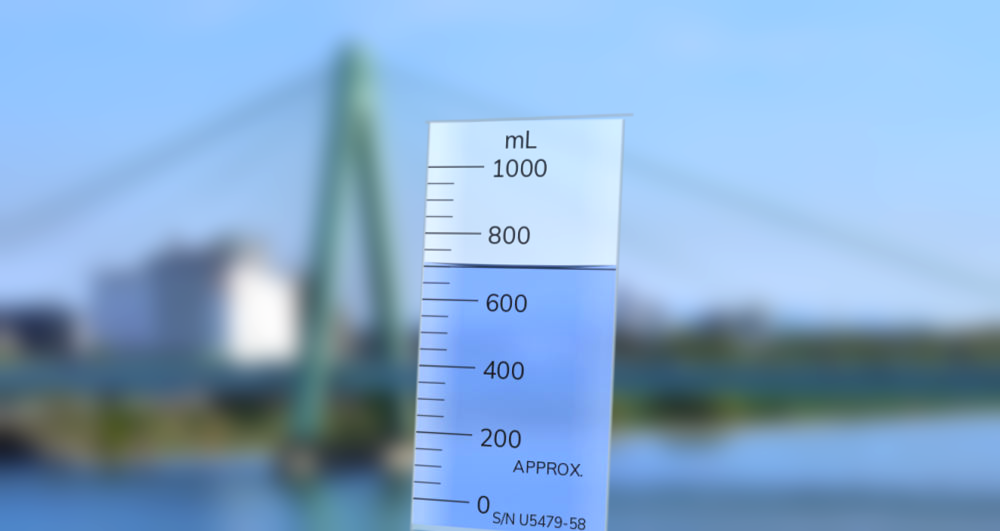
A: 700 mL
